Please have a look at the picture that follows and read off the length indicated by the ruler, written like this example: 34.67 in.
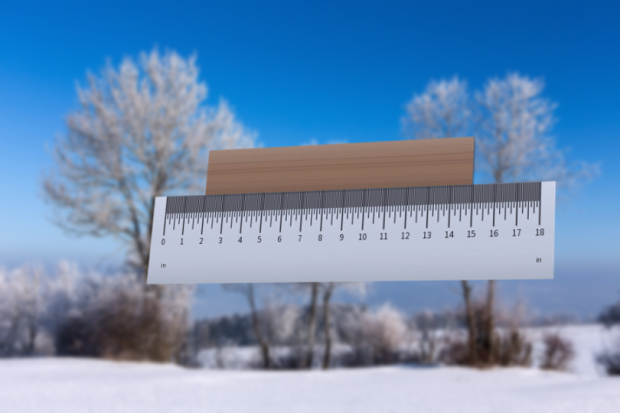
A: 13 in
